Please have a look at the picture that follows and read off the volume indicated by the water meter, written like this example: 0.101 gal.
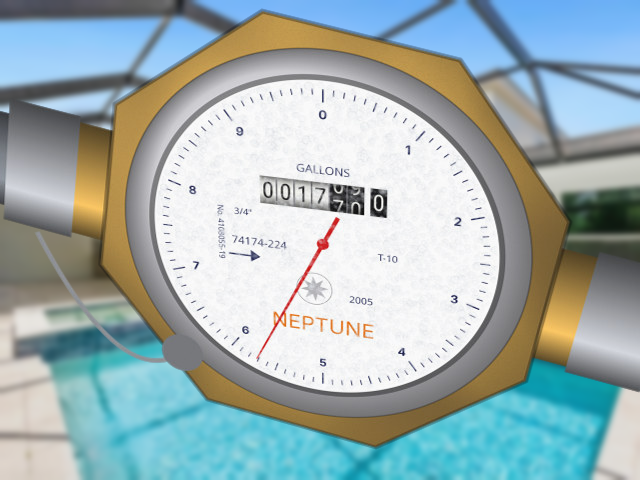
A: 17695.7 gal
